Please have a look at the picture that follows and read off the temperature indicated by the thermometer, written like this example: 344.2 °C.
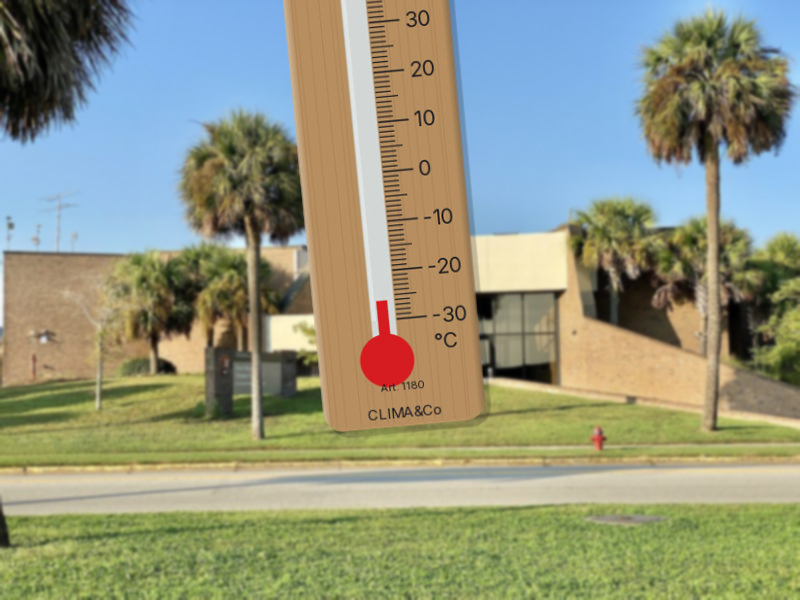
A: -26 °C
